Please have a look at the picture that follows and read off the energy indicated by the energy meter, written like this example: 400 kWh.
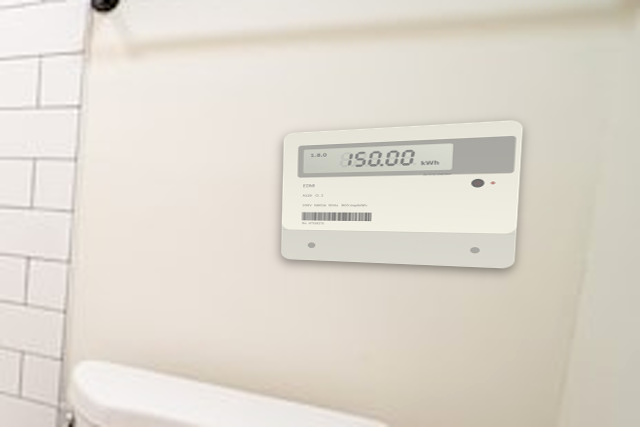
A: 150.00 kWh
